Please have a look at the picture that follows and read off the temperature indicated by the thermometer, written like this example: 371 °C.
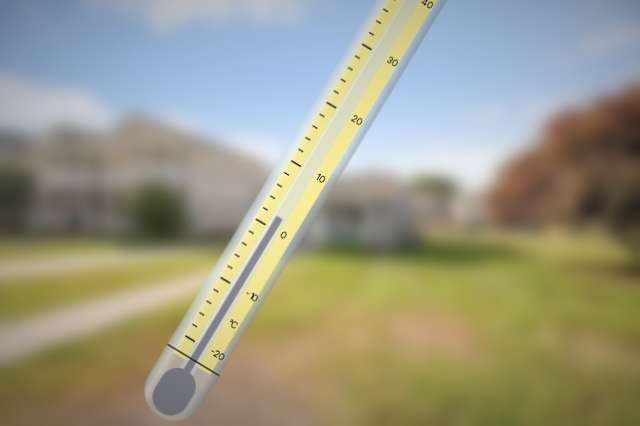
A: 2 °C
